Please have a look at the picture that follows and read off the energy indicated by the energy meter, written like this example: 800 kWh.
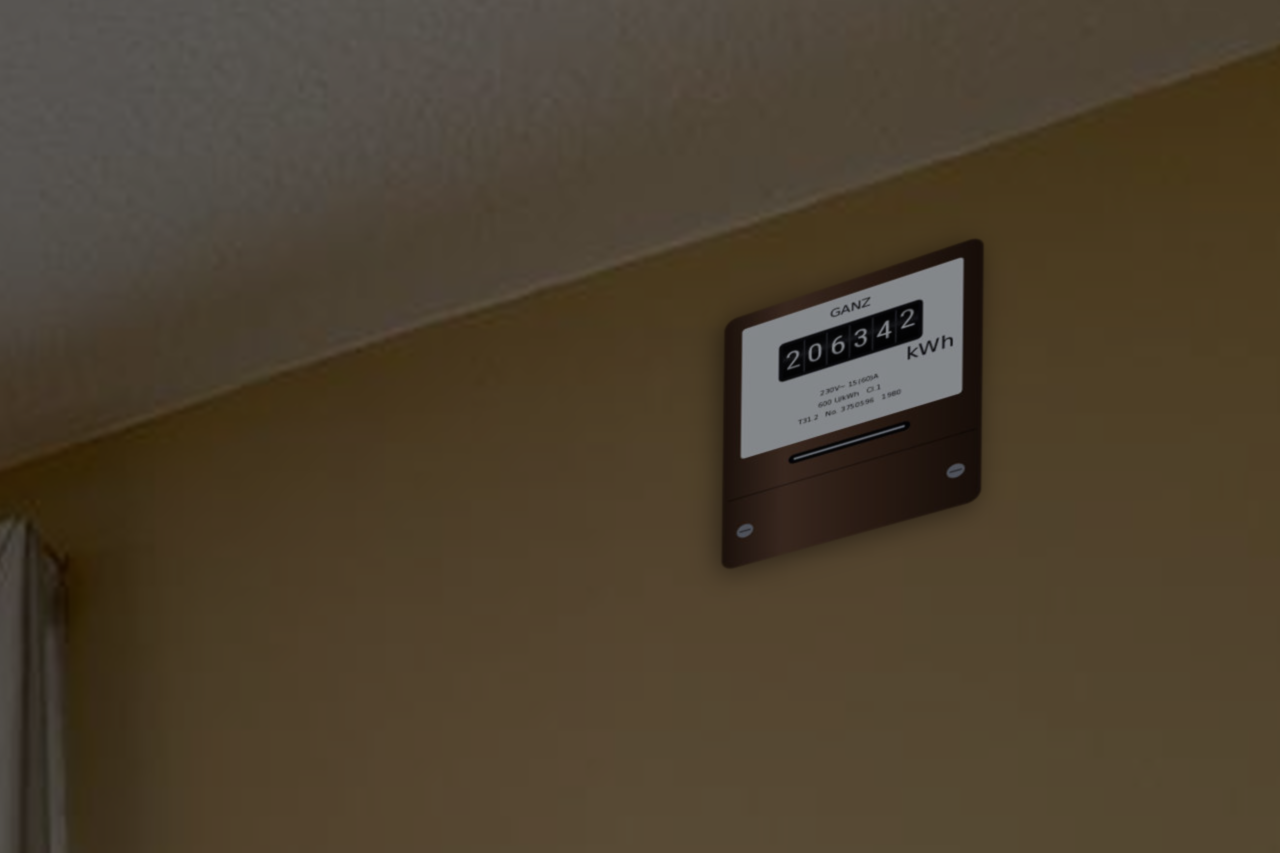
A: 206342 kWh
